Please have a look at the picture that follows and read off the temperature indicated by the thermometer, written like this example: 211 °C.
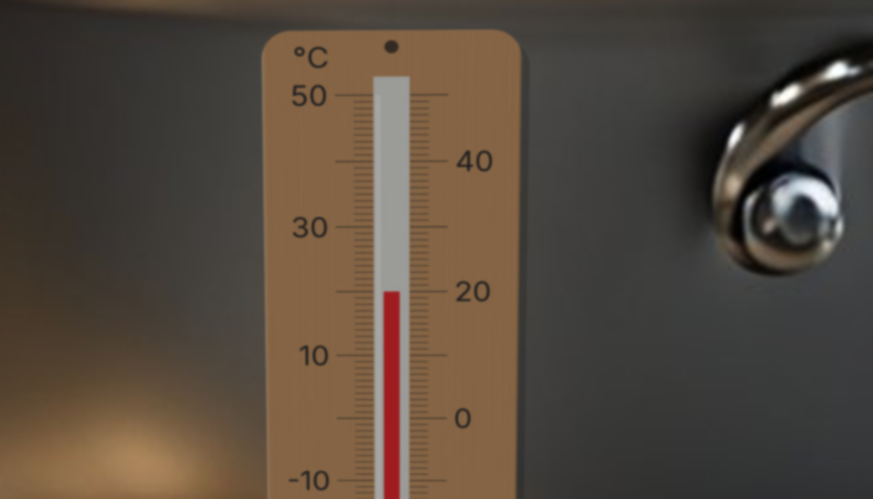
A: 20 °C
